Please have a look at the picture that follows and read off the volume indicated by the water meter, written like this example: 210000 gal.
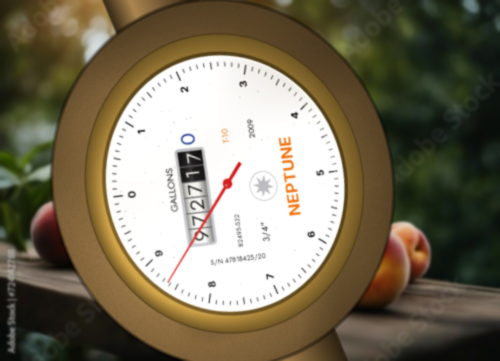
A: 9727168.6 gal
